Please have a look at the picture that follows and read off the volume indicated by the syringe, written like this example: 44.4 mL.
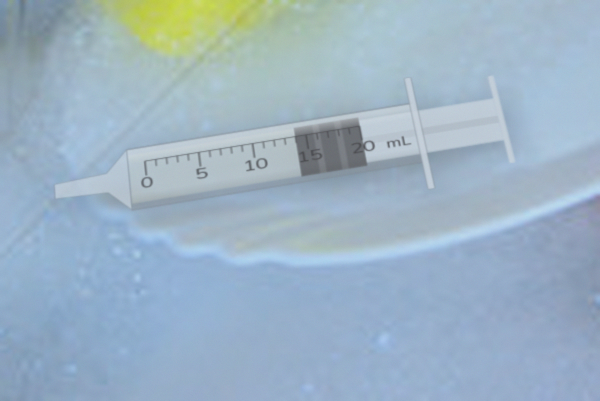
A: 14 mL
